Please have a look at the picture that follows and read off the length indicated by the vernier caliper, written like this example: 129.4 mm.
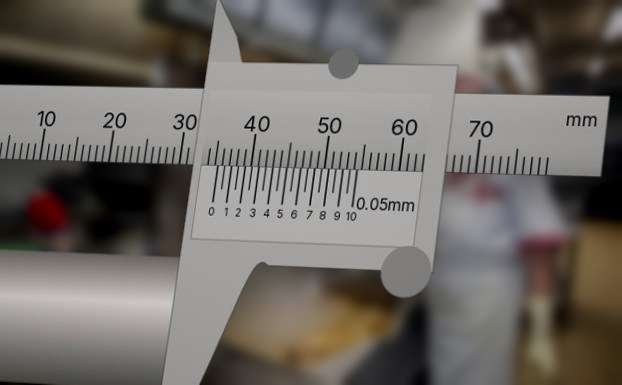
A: 35.4 mm
